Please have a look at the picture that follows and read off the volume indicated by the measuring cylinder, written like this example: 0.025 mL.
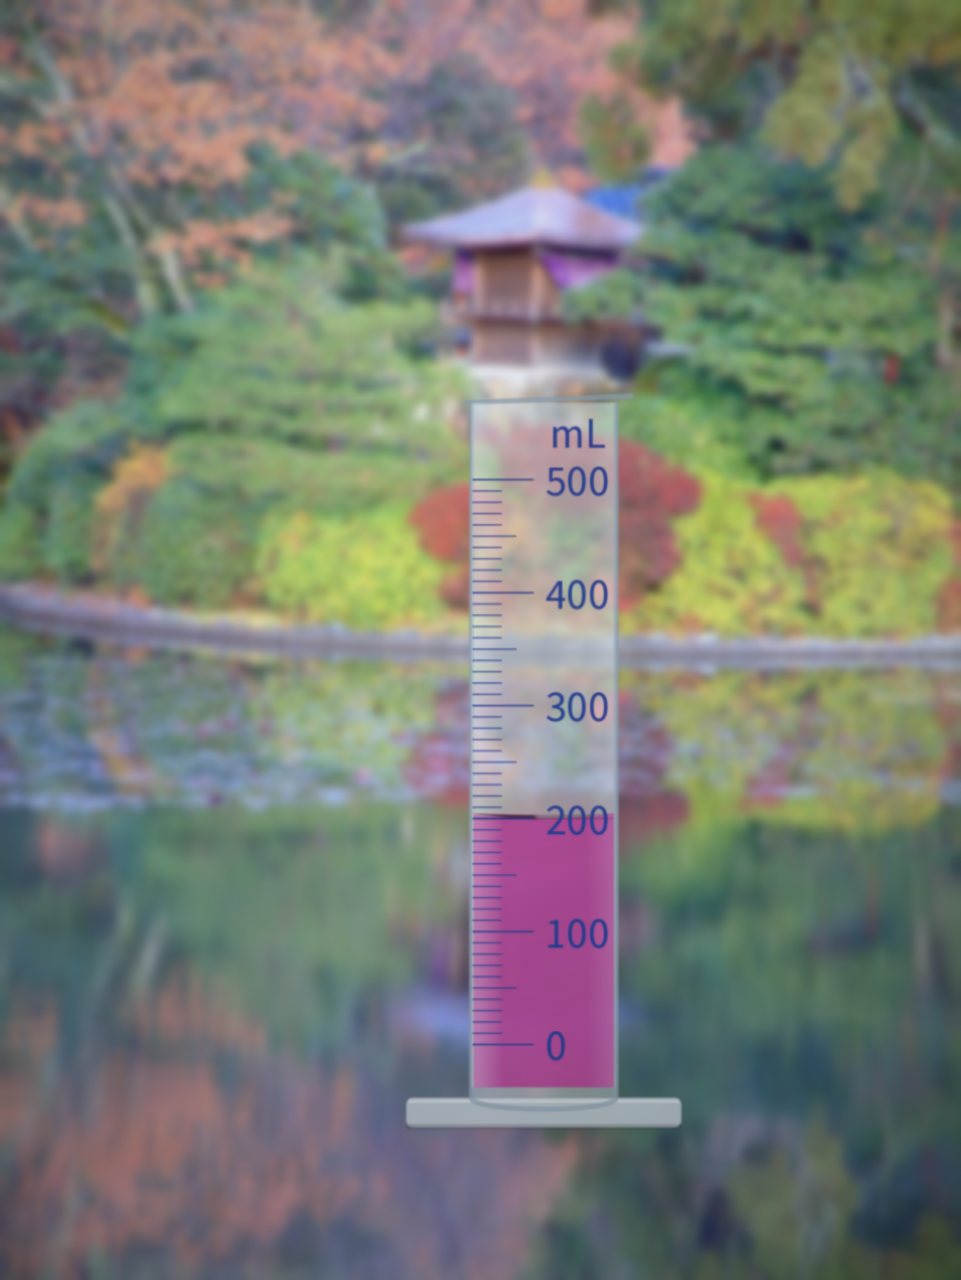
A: 200 mL
